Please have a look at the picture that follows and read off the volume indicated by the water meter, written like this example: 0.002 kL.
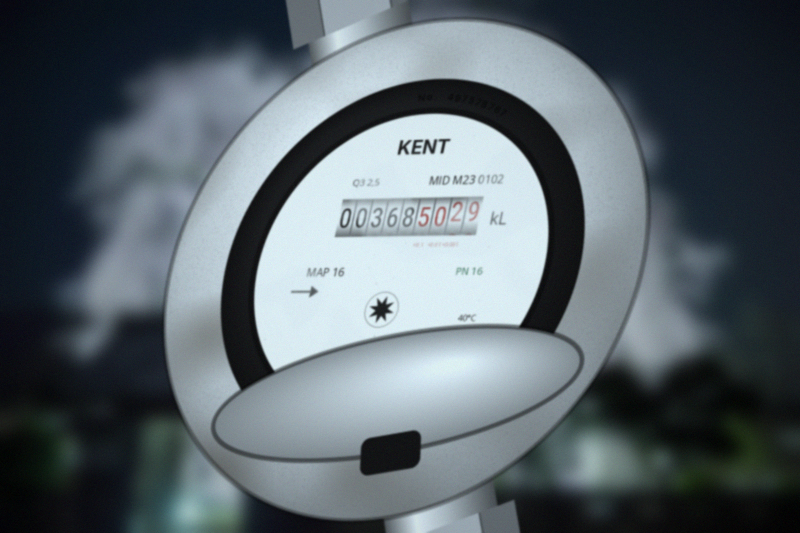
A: 368.5029 kL
